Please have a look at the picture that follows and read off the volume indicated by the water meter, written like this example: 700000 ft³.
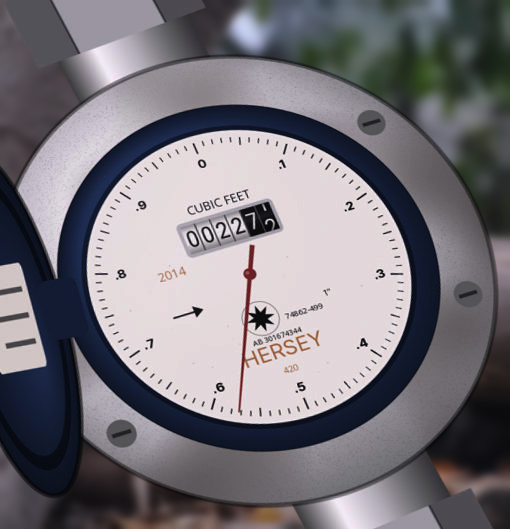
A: 2271.57 ft³
